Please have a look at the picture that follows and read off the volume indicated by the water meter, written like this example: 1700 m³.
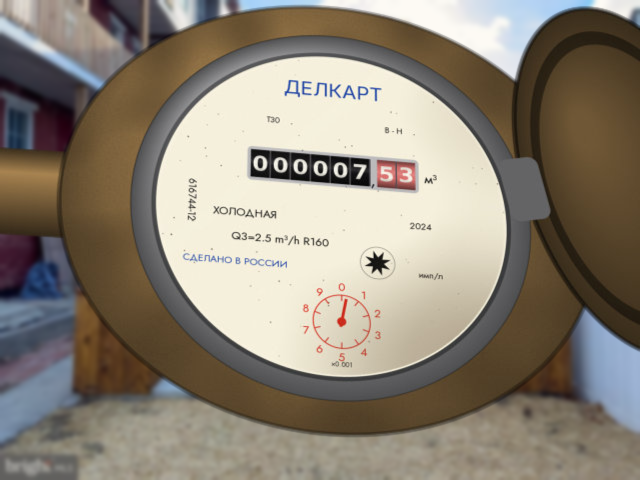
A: 7.530 m³
